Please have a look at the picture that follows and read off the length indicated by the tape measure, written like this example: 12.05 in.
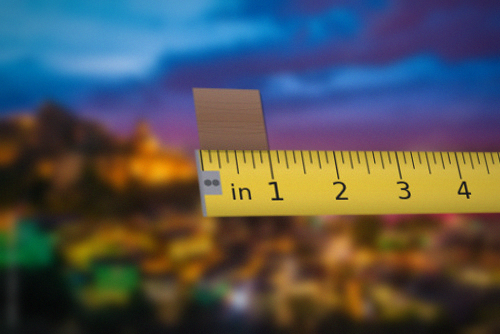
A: 1 in
